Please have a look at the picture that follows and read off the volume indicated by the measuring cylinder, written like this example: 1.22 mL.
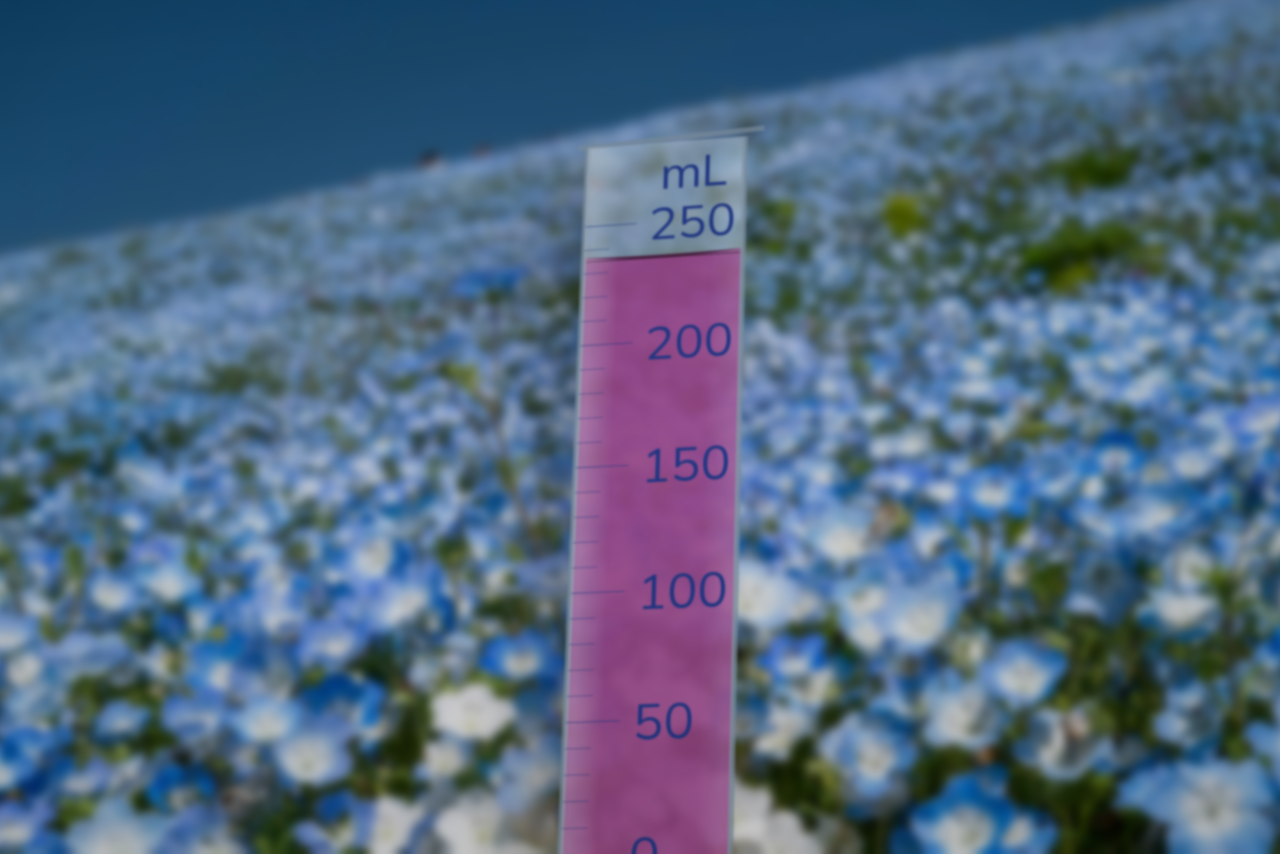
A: 235 mL
